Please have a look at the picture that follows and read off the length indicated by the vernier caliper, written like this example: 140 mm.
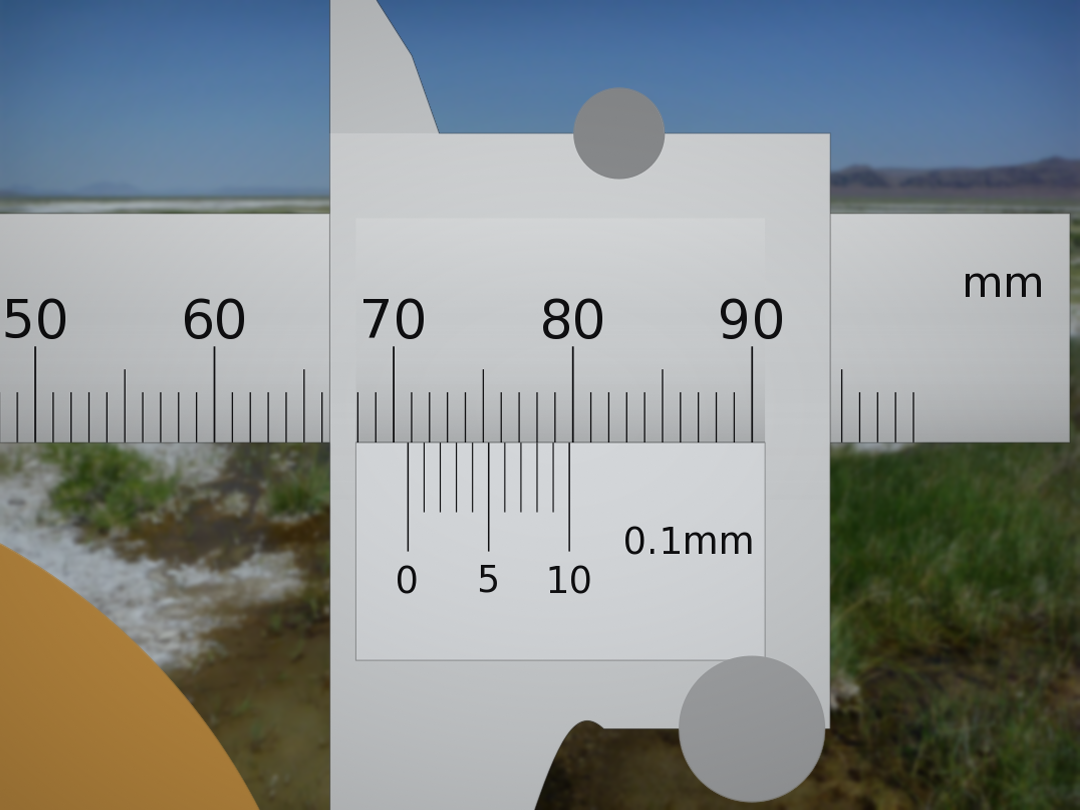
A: 70.8 mm
